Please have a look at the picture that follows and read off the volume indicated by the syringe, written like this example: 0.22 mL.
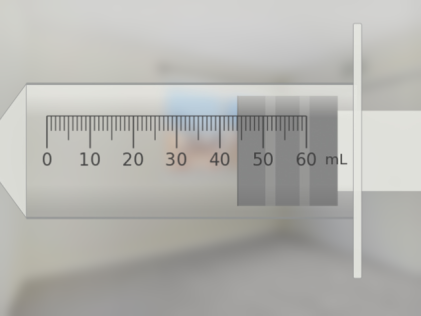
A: 44 mL
